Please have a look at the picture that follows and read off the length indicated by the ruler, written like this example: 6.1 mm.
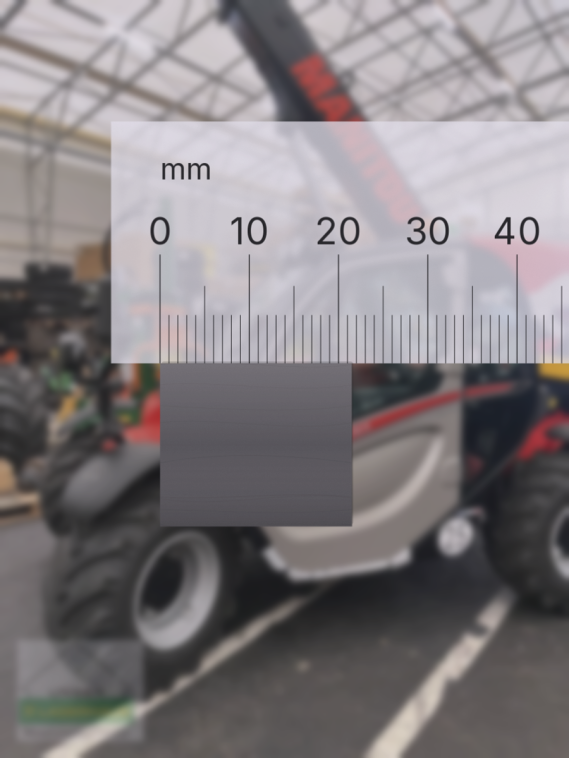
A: 21.5 mm
